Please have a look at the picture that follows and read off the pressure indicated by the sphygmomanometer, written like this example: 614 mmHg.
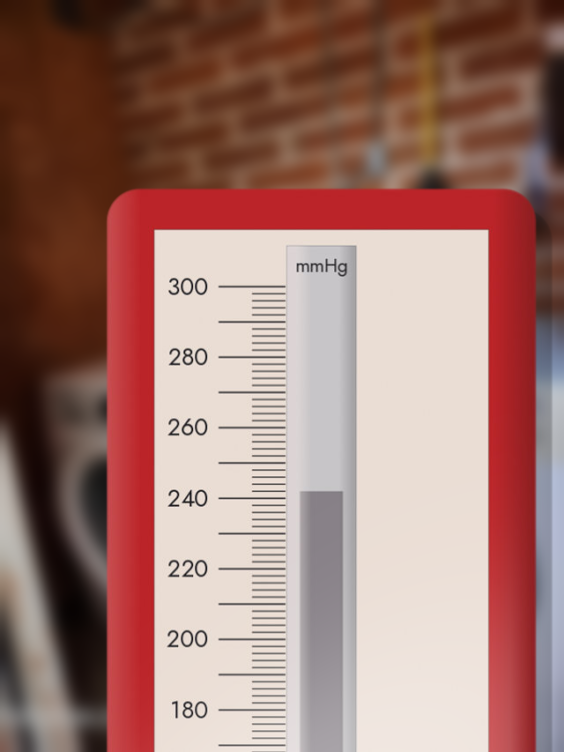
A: 242 mmHg
